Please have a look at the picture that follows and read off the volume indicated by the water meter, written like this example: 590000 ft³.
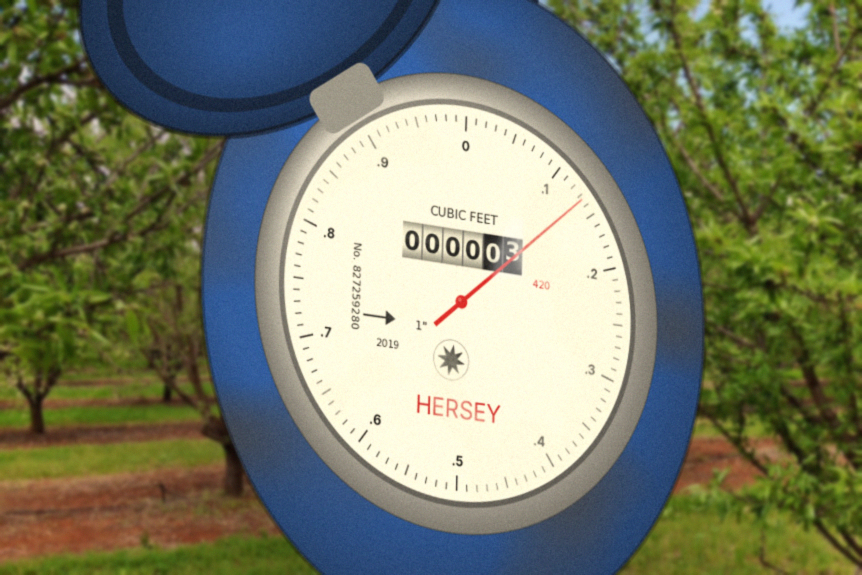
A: 3.13 ft³
